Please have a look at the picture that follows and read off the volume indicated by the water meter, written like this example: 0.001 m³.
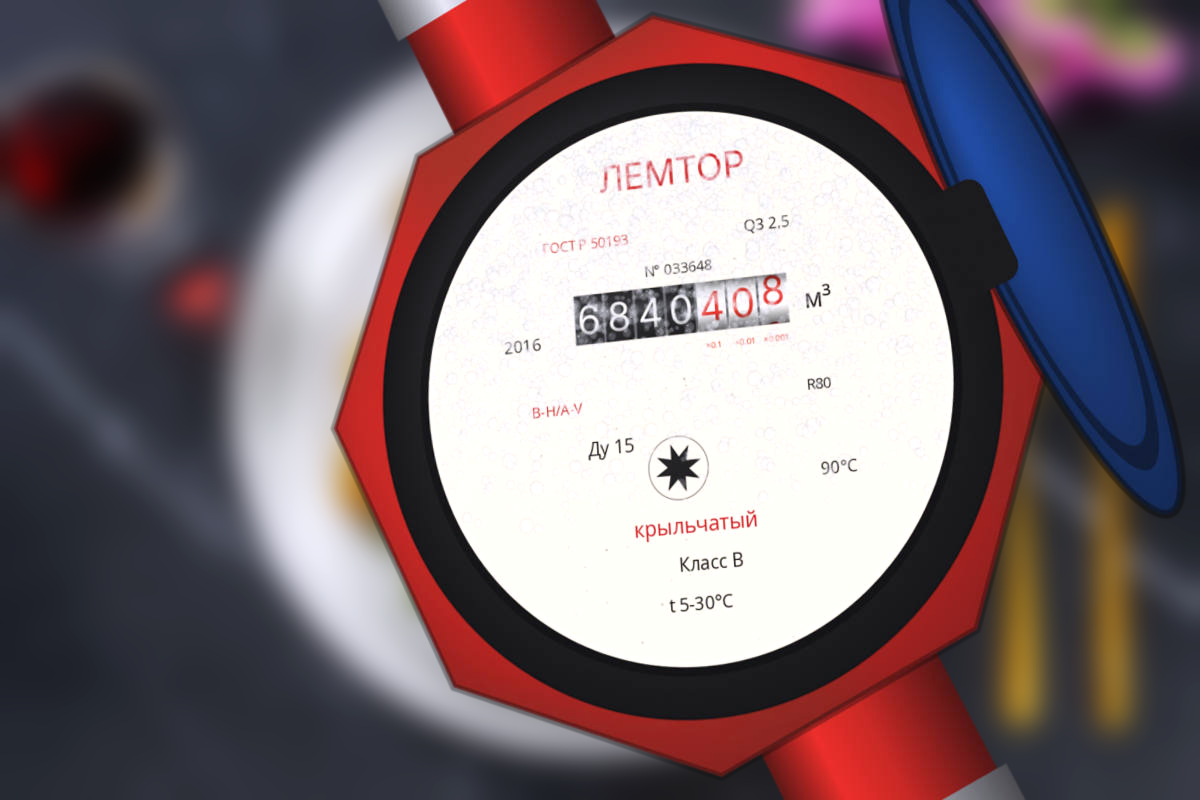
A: 6840.408 m³
